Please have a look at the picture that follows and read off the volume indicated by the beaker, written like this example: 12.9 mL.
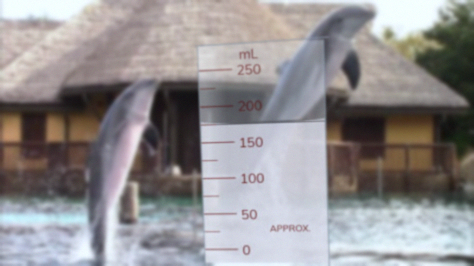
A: 175 mL
